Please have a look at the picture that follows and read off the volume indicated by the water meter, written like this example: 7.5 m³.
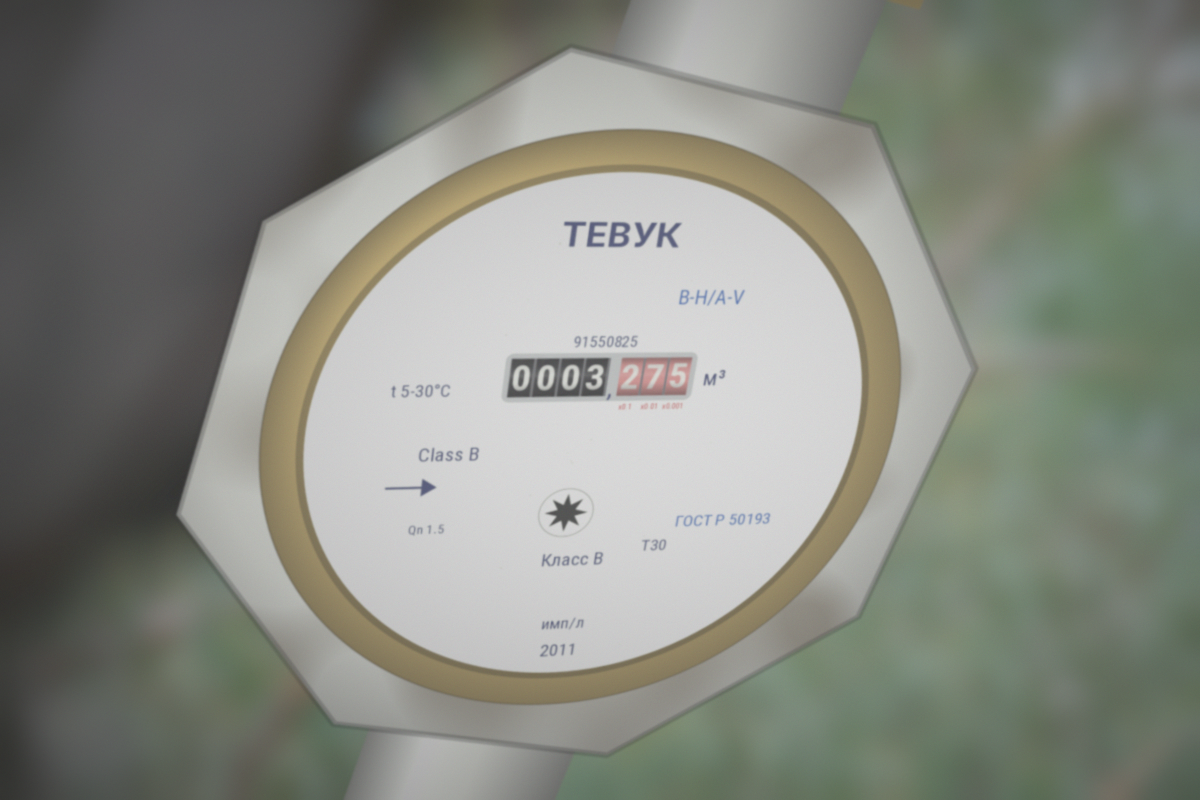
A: 3.275 m³
